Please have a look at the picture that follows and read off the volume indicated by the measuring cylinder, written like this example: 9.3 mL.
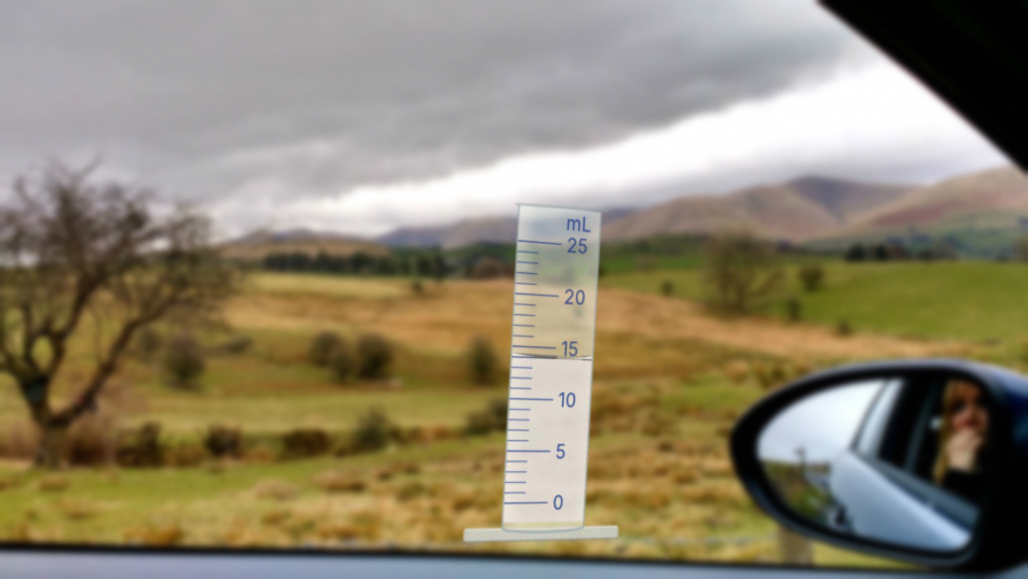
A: 14 mL
